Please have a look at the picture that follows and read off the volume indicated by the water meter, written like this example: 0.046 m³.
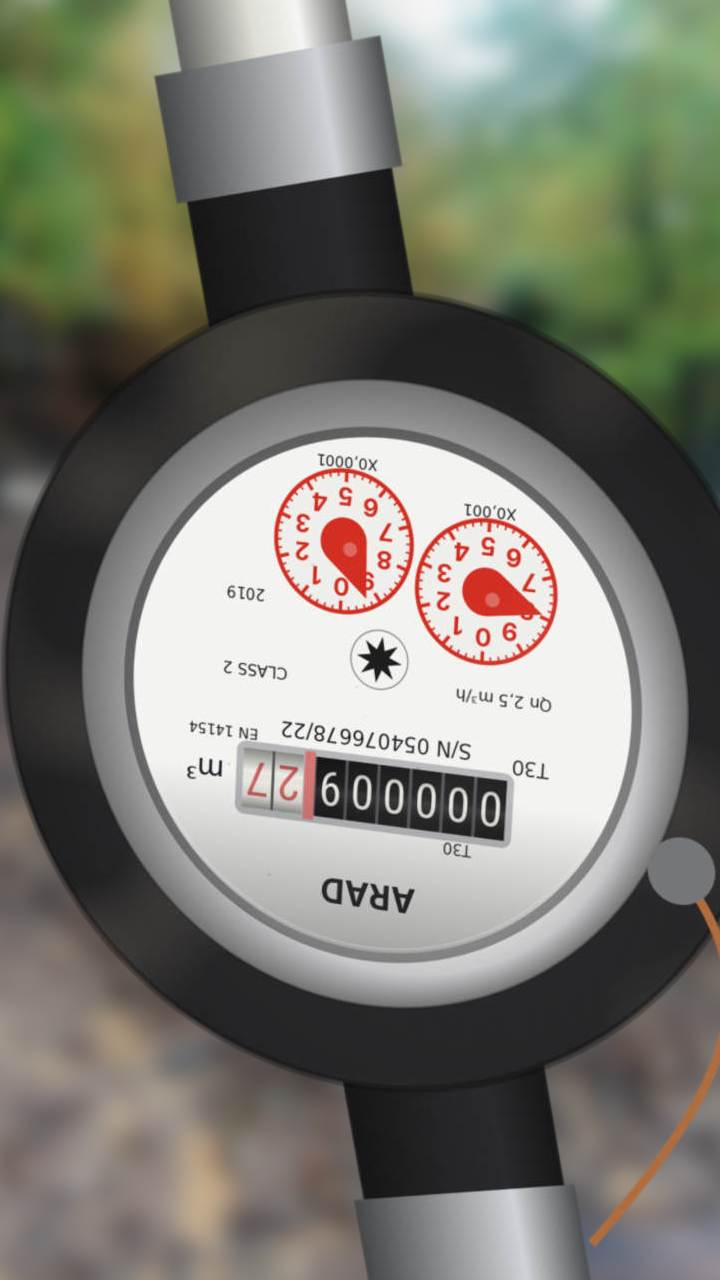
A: 9.2779 m³
